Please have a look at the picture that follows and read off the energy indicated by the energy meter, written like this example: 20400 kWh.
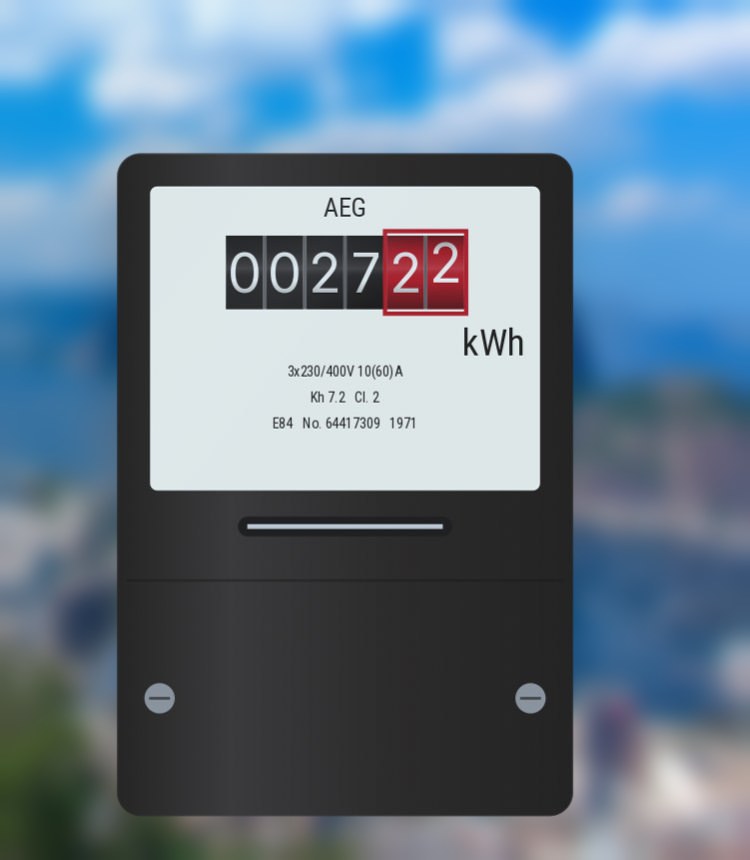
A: 27.22 kWh
